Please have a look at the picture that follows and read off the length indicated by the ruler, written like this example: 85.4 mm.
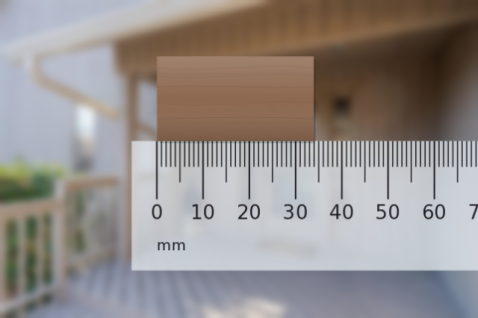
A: 34 mm
